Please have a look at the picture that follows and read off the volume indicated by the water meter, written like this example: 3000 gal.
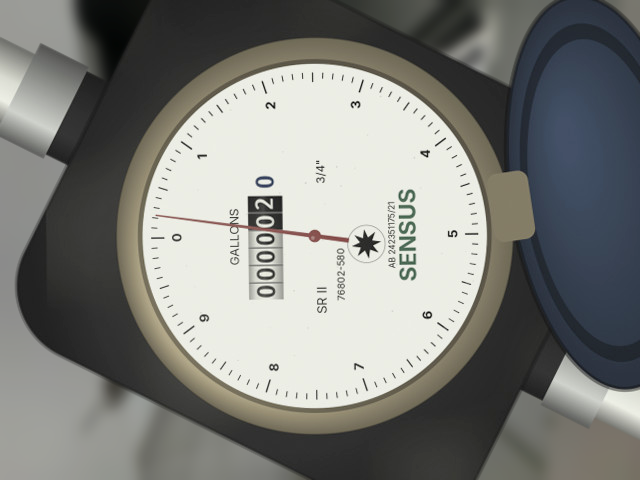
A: 20.2 gal
